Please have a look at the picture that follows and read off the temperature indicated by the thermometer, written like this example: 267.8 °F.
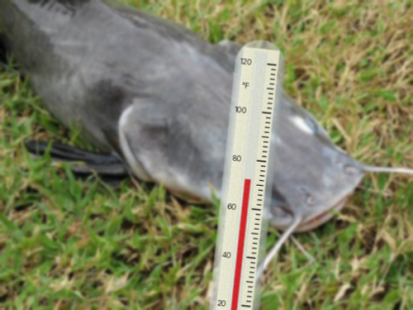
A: 72 °F
